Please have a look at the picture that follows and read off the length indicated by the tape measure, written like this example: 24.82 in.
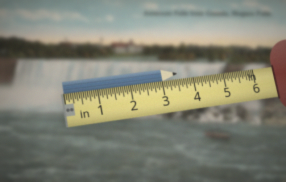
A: 3.5 in
